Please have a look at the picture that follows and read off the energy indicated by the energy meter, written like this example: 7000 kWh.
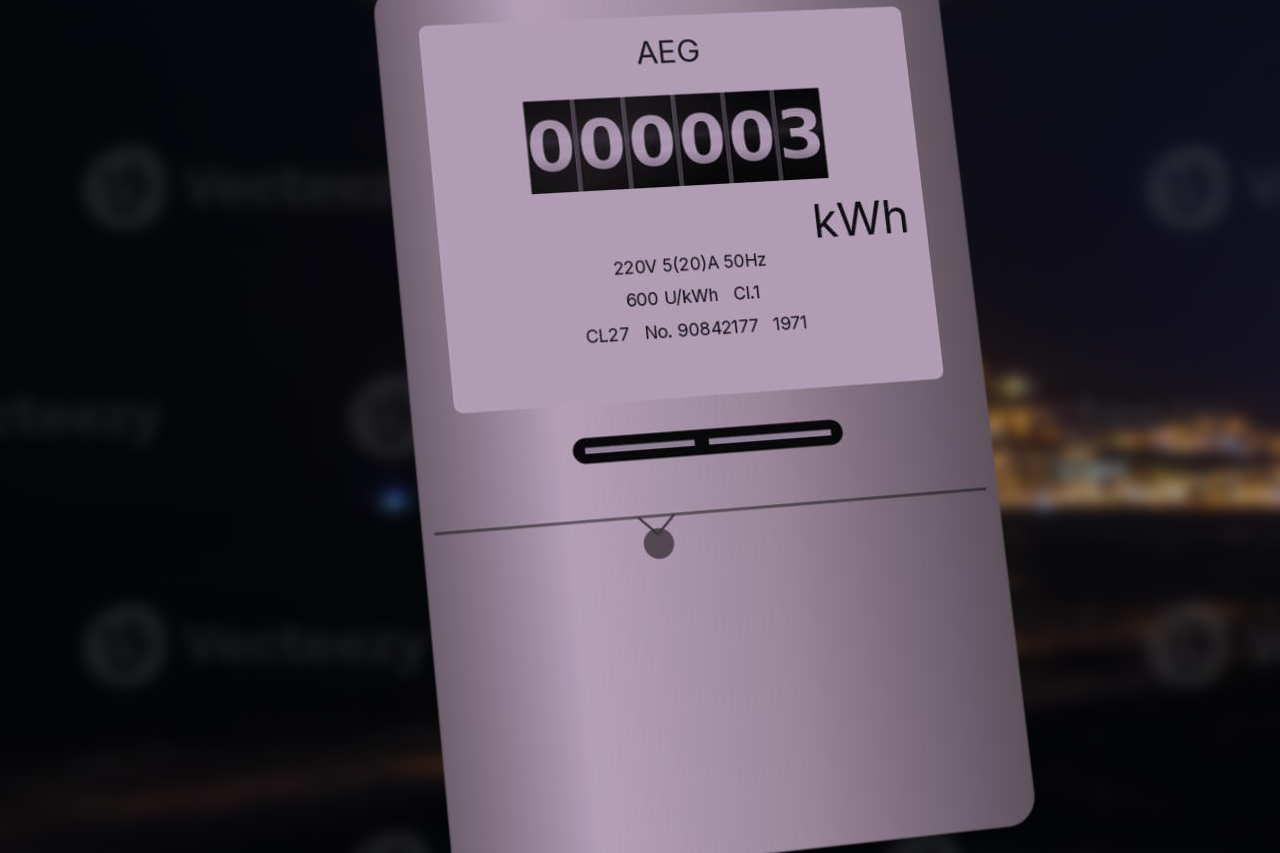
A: 3 kWh
